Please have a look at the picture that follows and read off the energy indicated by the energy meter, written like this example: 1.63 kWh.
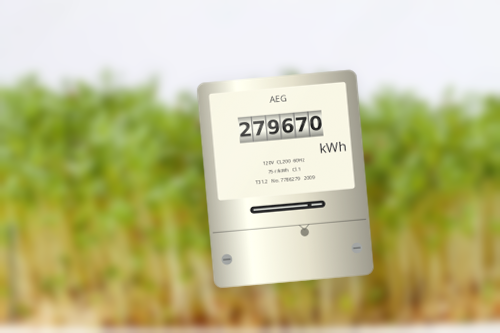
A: 279670 kWh
